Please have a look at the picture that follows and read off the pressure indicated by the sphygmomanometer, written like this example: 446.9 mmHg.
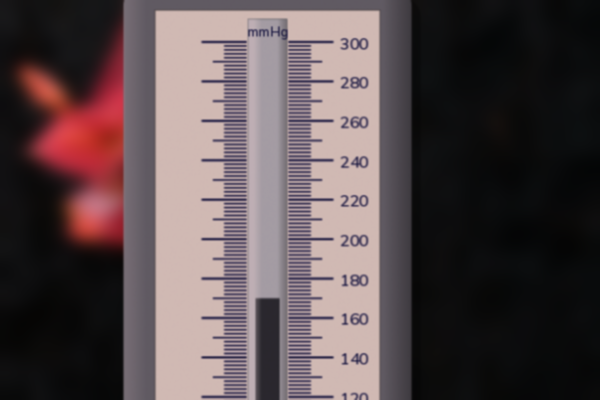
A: 170 mmHg
